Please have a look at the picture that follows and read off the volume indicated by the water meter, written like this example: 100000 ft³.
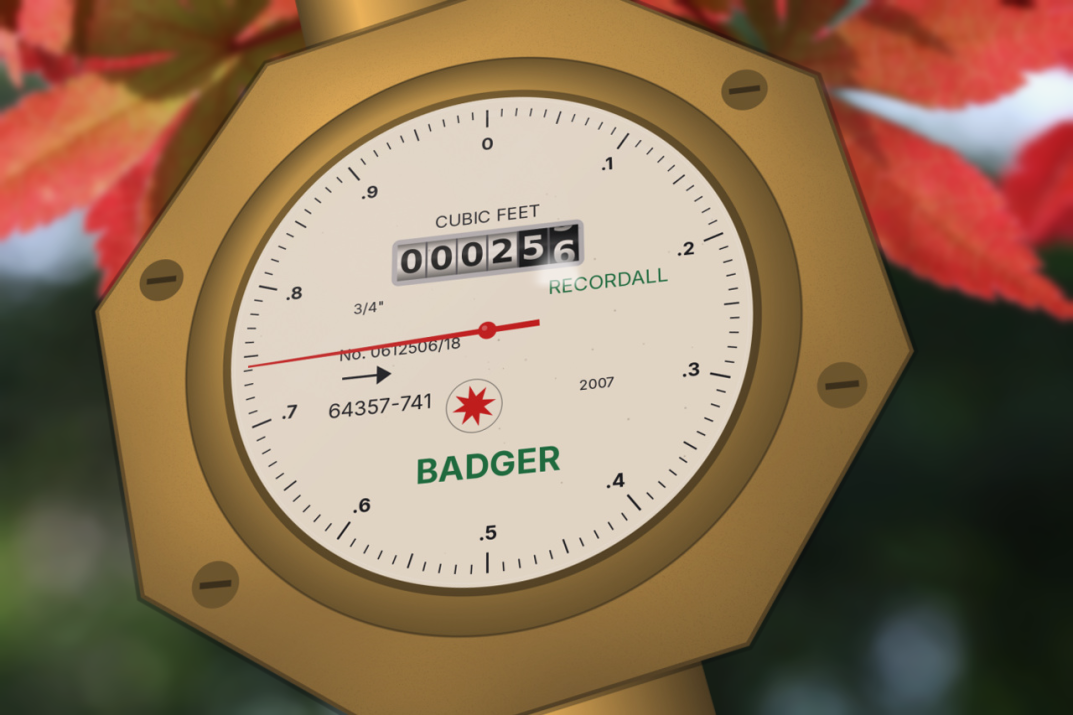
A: 255.74 ft³
